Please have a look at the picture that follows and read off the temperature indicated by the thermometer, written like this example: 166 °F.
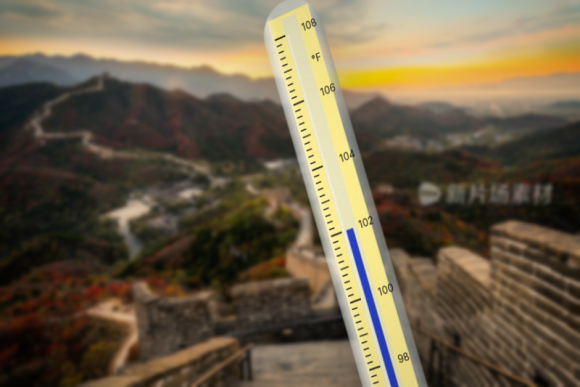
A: 102 °F
